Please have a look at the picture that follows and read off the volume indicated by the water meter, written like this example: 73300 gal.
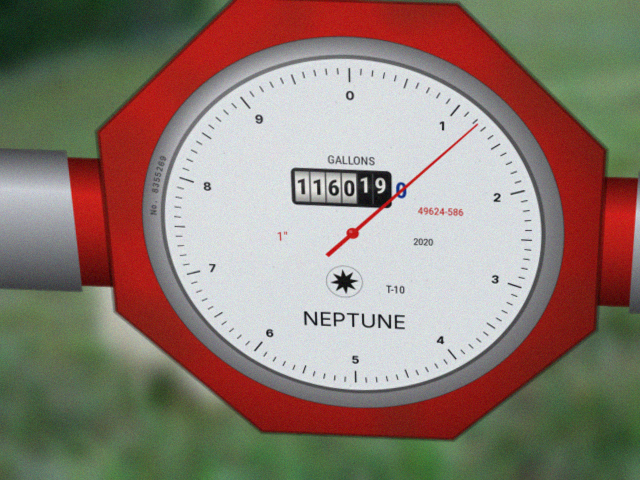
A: 1160191.2 gal
